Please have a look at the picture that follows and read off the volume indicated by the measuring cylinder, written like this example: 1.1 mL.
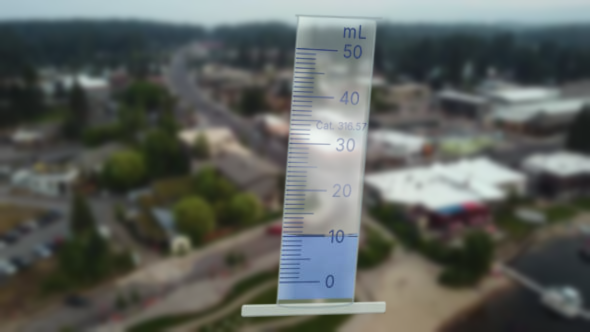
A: 10 mL
